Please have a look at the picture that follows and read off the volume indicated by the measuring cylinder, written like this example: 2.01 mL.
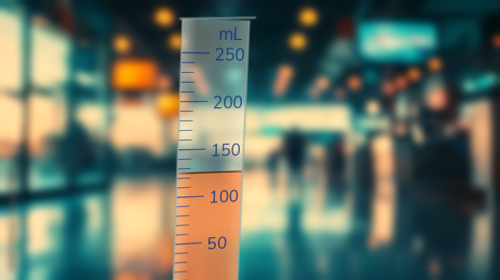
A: 125 mL
